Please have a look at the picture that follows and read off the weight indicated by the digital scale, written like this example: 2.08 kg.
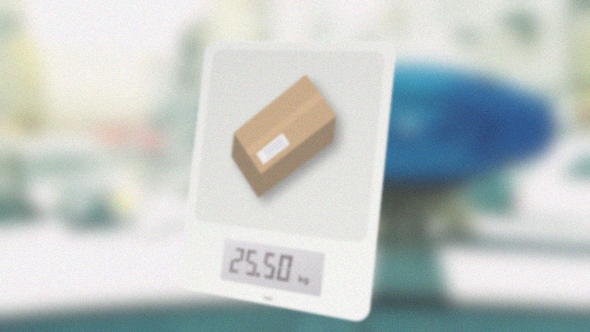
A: 25.50 kg
